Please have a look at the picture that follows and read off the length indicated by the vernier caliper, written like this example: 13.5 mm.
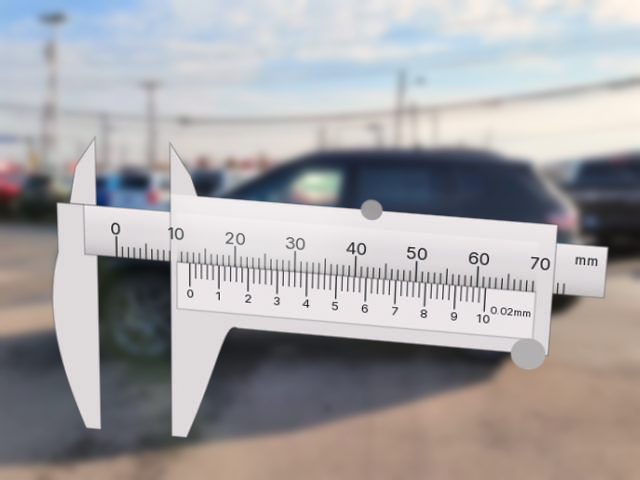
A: 12.4 mm
